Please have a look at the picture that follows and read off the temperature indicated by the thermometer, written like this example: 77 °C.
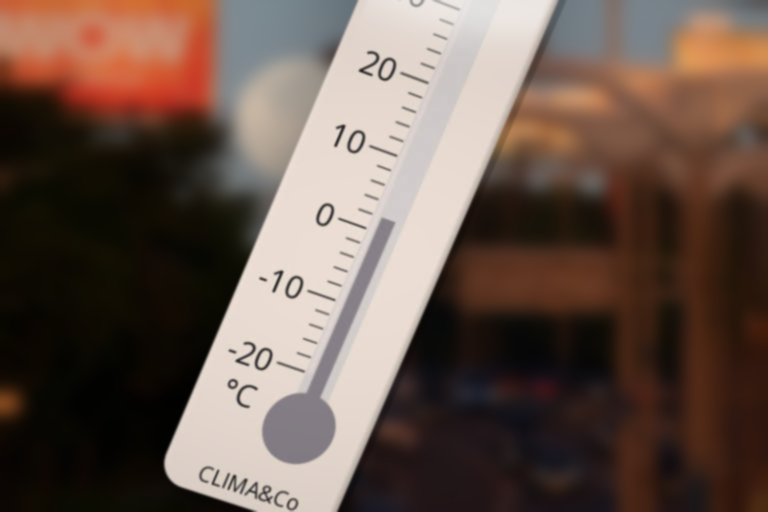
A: 2 °C
